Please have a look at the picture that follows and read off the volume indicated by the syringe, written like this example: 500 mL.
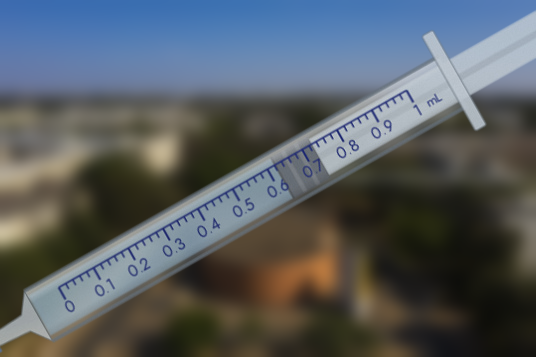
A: 0.62 mL
